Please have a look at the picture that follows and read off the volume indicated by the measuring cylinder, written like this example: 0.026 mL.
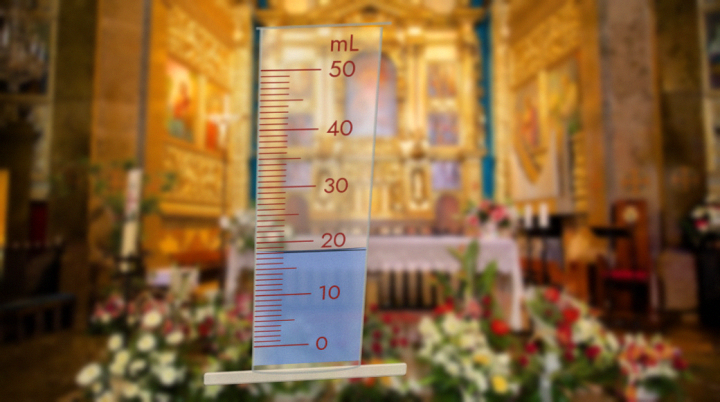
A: 18 mL
